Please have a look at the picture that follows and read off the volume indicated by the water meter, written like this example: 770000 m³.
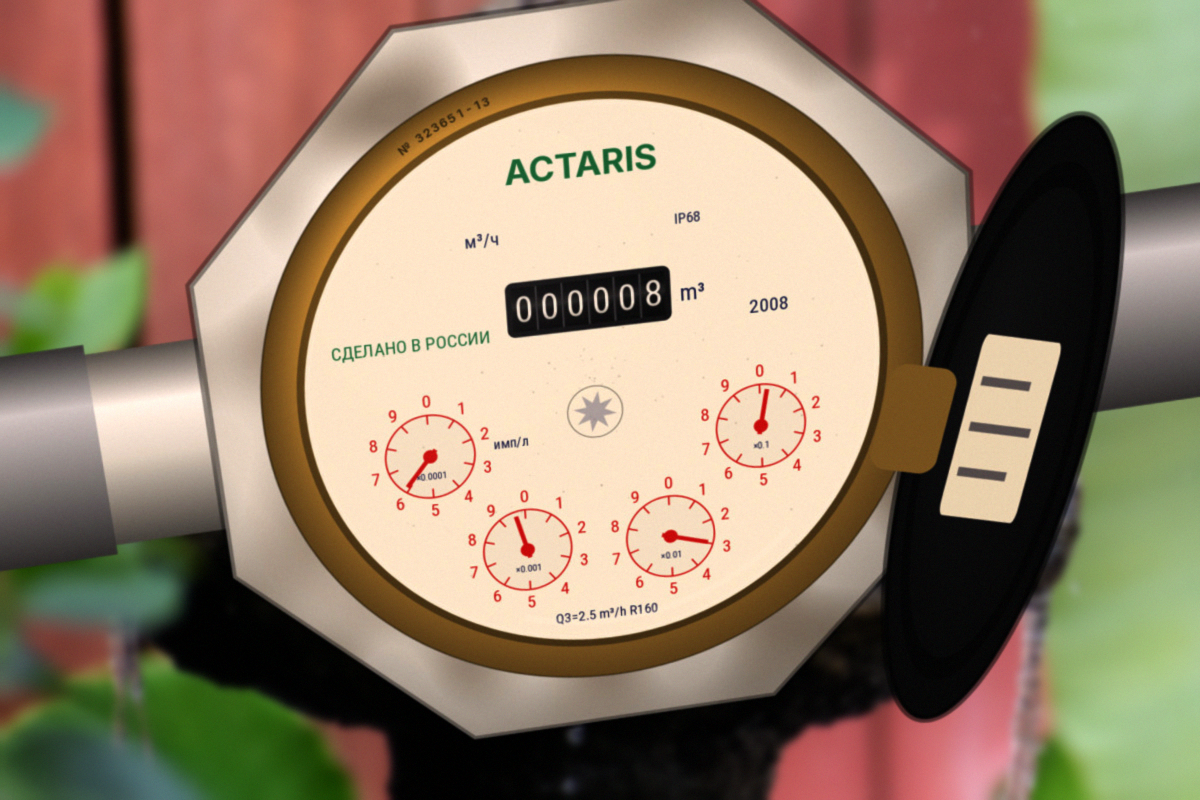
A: 8.0296 m³
